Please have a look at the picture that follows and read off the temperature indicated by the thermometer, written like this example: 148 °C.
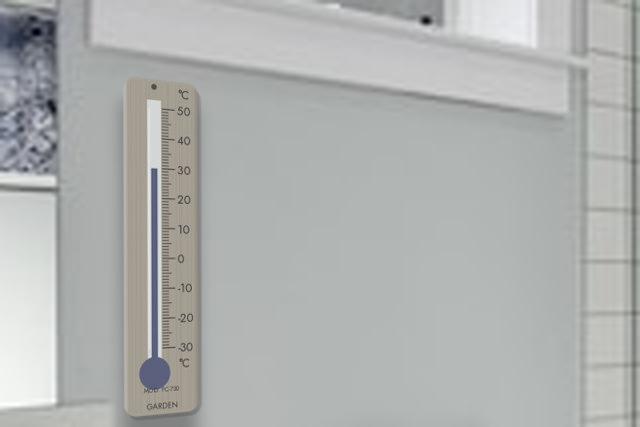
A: 30 °C
